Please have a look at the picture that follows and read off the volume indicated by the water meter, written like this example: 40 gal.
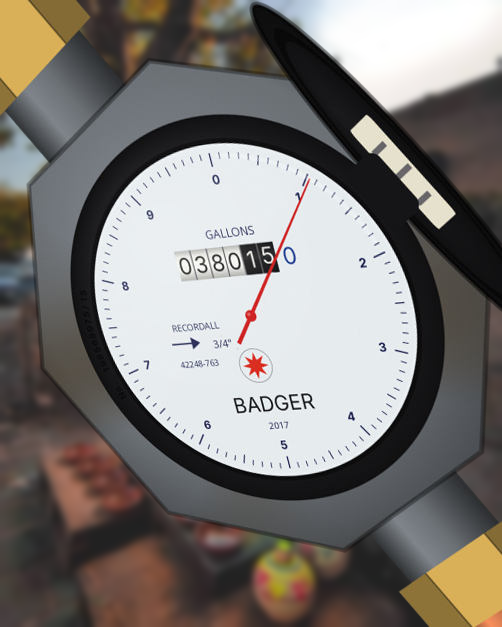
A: 380151.0 gal
